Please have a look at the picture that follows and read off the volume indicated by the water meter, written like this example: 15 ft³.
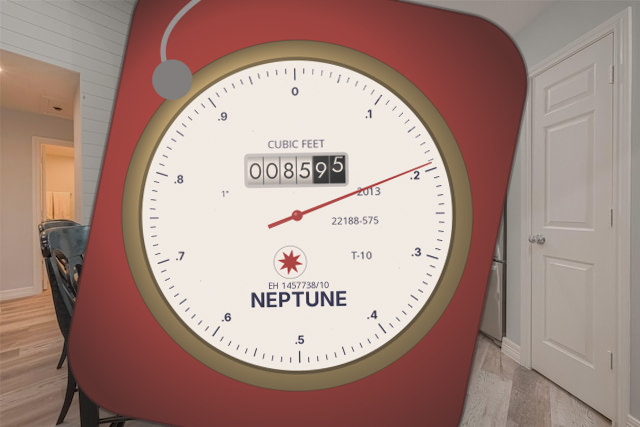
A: 8595.19 ft³
